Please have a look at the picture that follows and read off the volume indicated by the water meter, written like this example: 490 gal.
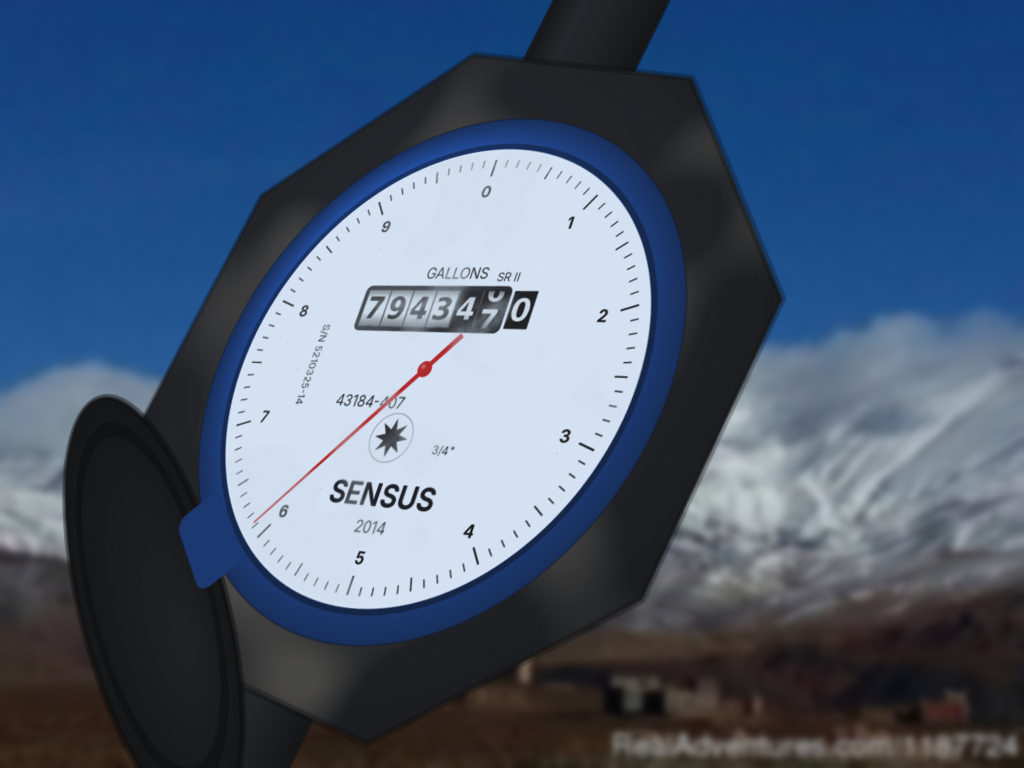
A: 7943466.1 gal
